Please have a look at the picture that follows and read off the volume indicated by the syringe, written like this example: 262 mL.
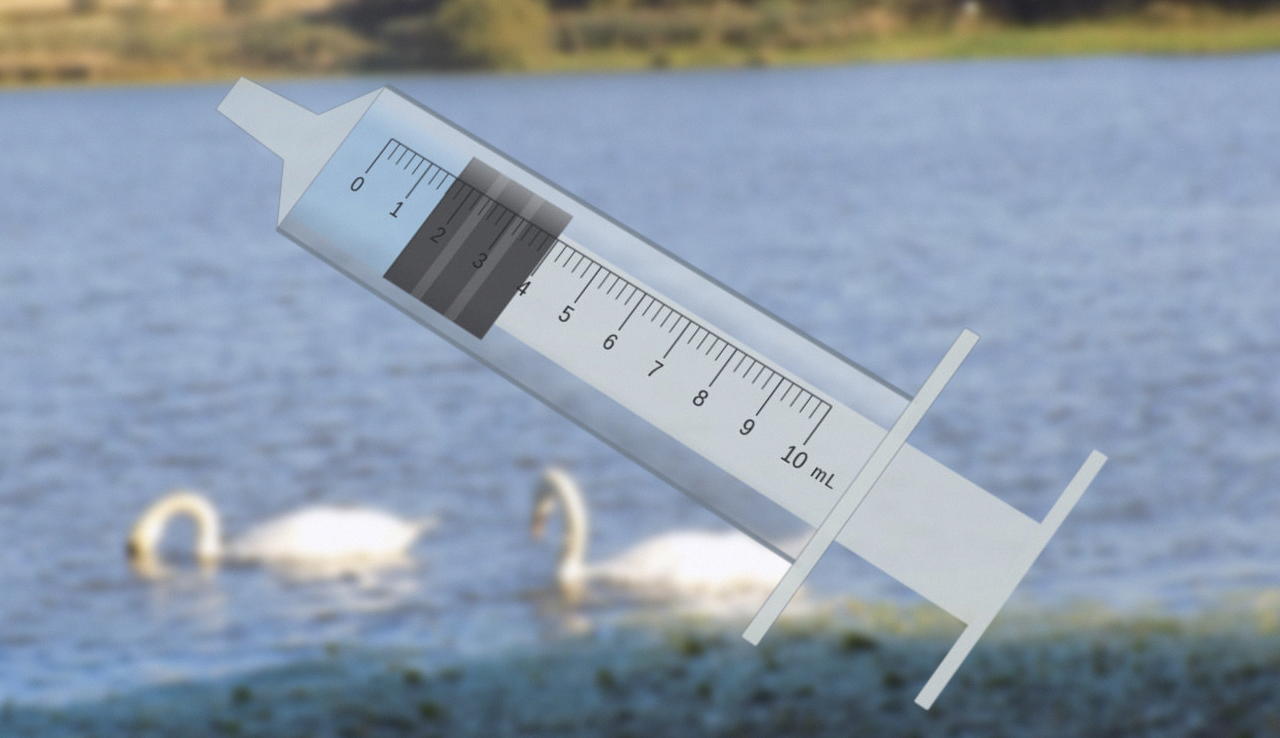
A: 1.6 mL
